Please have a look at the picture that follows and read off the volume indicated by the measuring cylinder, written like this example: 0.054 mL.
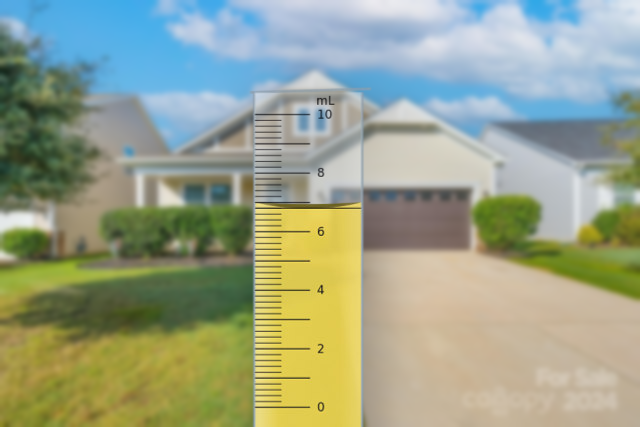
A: 6.8 mL
